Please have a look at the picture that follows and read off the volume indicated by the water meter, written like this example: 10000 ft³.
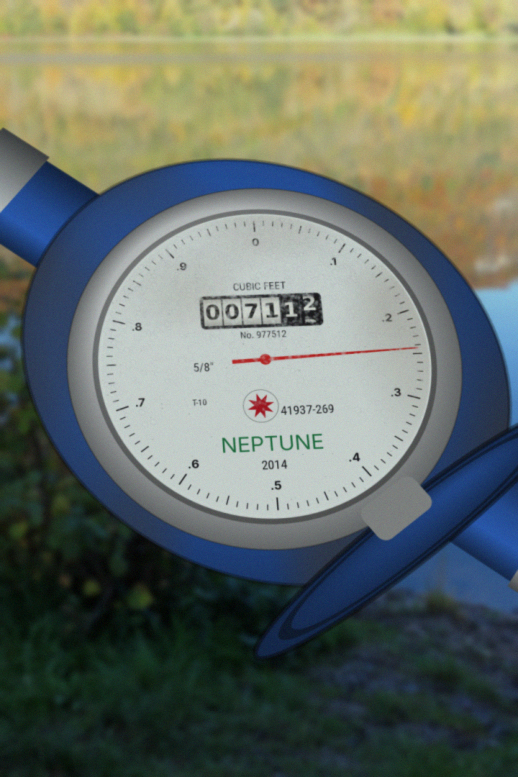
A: 7112.24 ft³
